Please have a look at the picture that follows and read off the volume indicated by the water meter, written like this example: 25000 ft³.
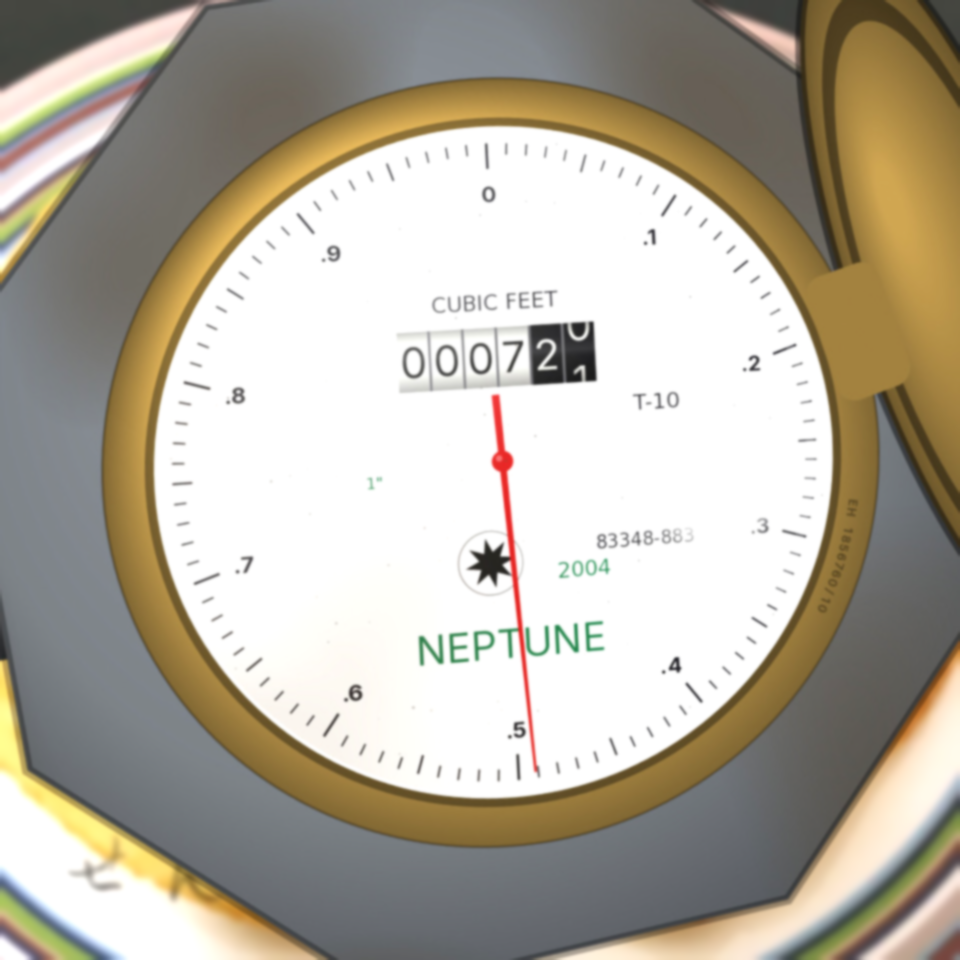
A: 720.49 ft³
